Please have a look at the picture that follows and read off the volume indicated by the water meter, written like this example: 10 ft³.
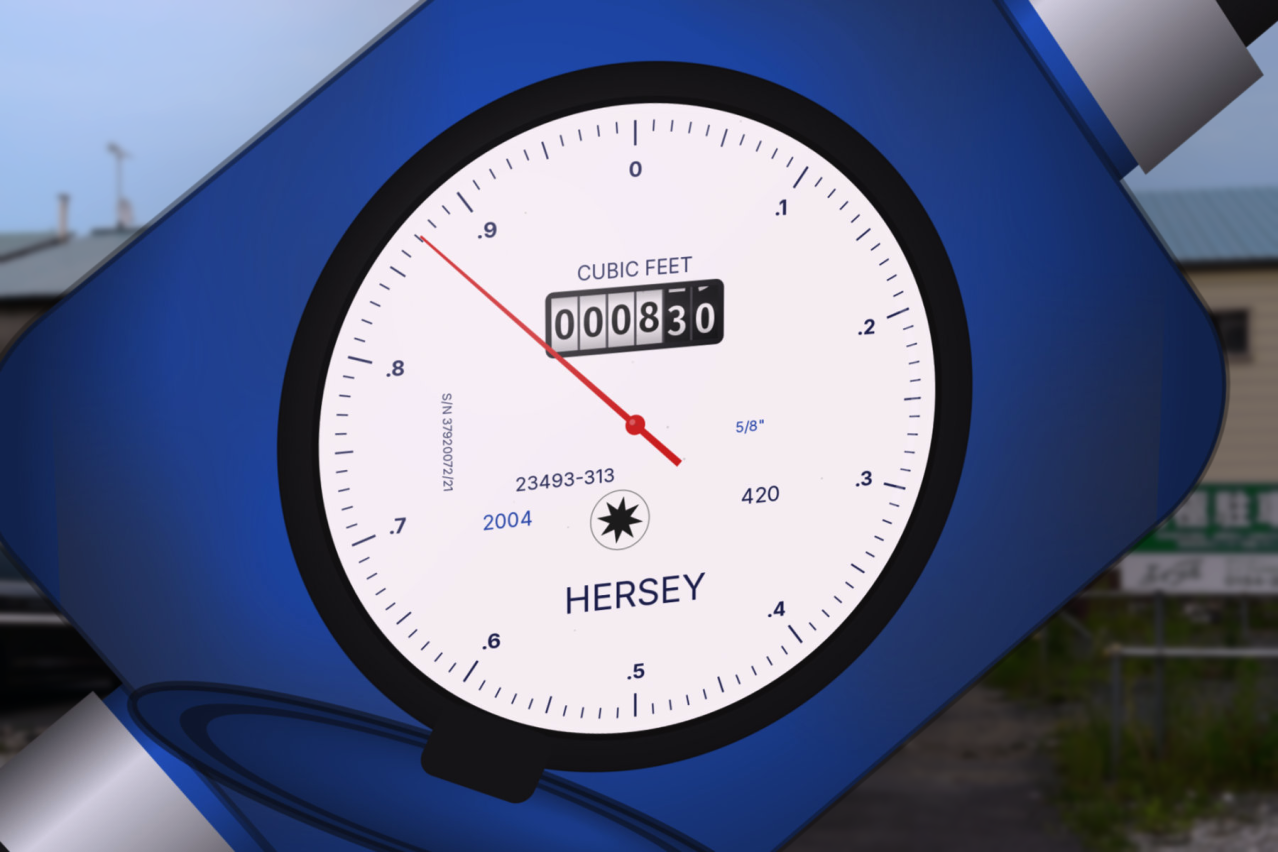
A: 829.87 ft³
